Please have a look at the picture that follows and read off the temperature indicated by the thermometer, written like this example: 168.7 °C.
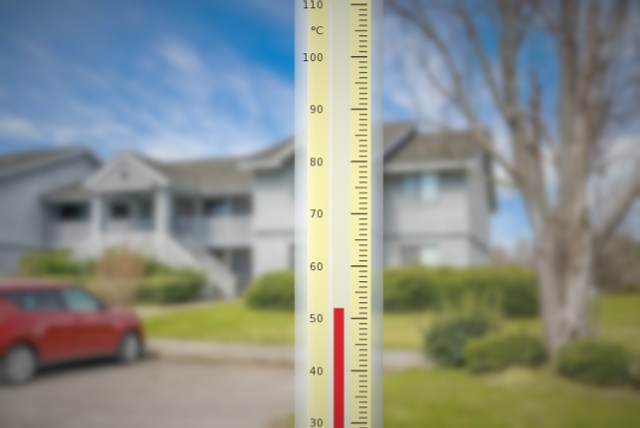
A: 52 °C
